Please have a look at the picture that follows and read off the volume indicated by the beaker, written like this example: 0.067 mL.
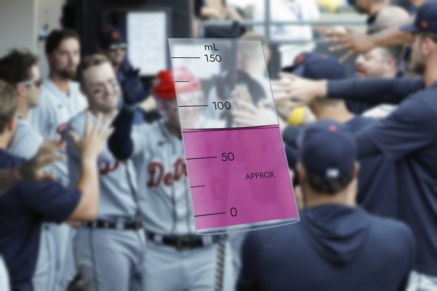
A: 75 mL
